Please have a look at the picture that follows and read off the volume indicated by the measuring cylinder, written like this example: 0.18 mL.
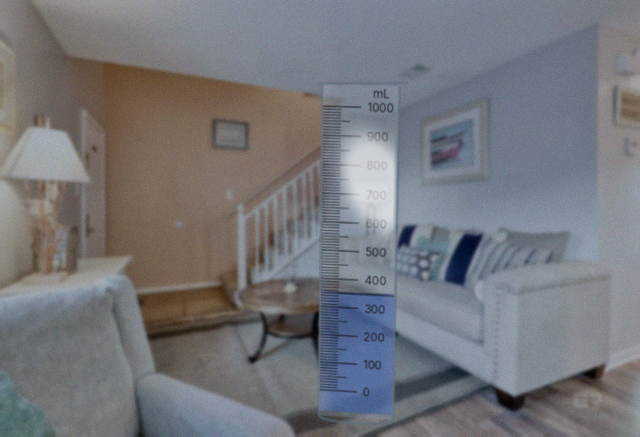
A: 350 mL
